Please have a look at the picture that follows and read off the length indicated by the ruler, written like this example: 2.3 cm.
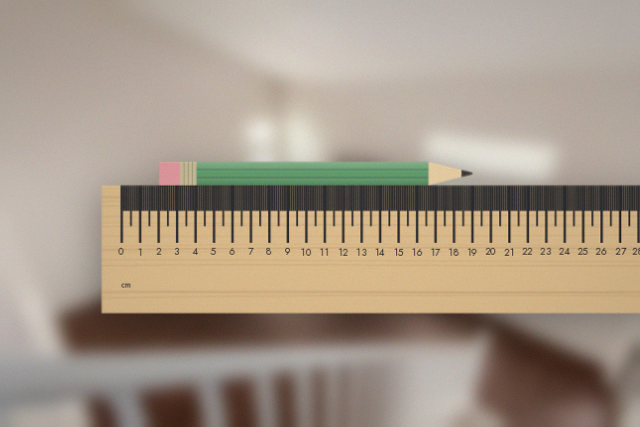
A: 17 cm
